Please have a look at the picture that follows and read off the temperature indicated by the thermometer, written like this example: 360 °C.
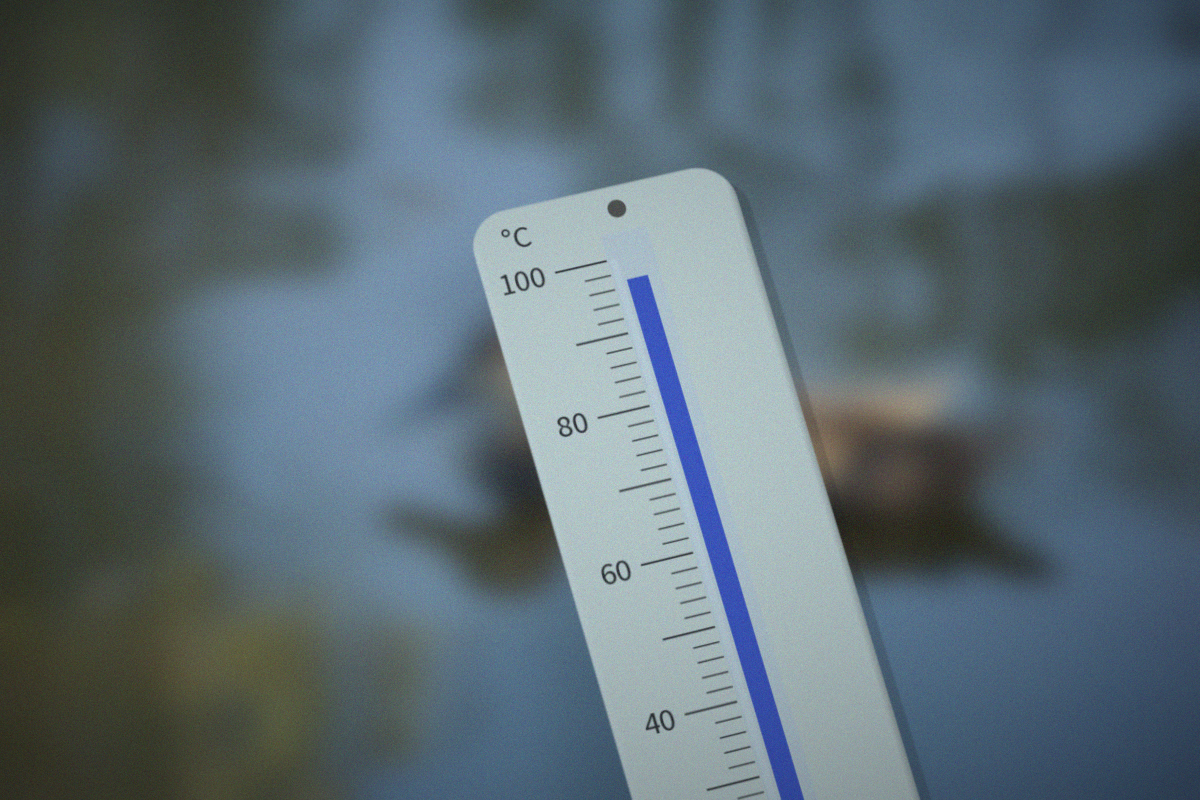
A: 97 °C
